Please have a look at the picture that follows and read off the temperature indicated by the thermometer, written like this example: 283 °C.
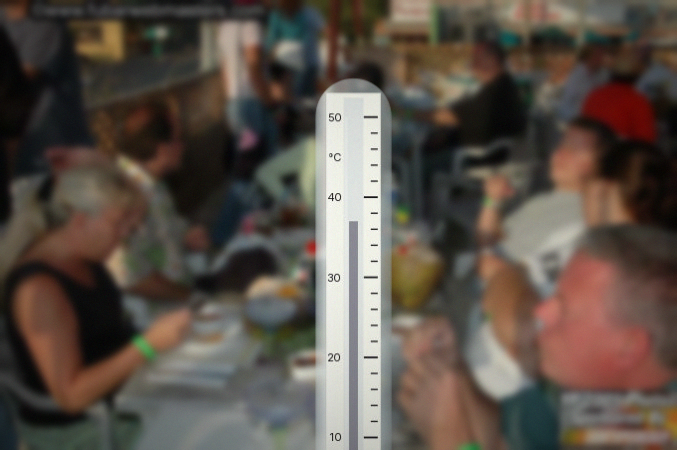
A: 37 °C
